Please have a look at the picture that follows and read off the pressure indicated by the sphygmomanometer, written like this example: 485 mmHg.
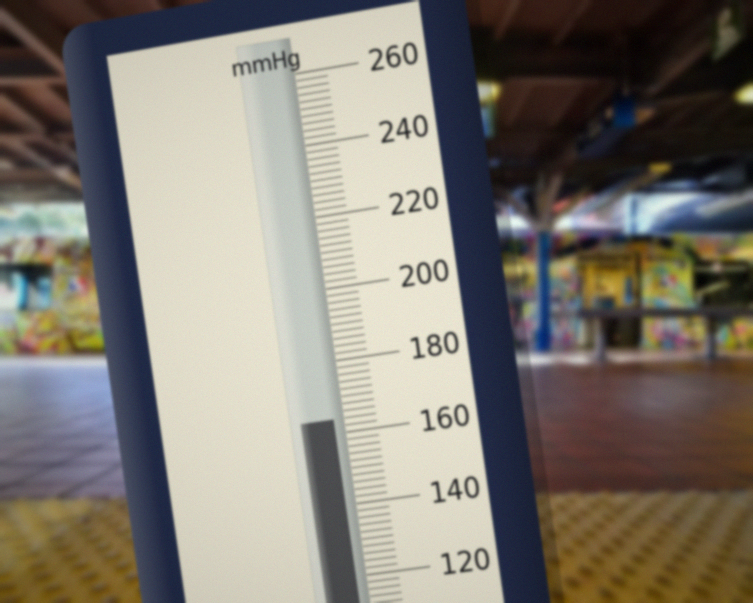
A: 164 mmHg
